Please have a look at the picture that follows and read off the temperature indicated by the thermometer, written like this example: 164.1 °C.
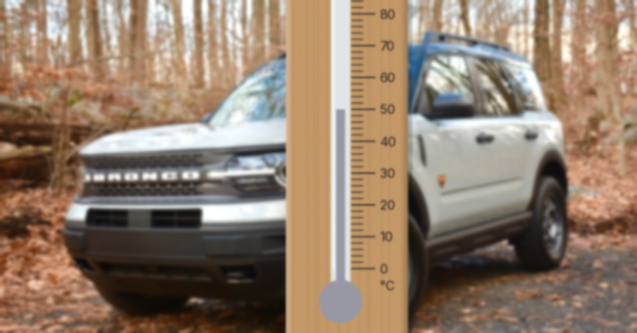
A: 50 °C
